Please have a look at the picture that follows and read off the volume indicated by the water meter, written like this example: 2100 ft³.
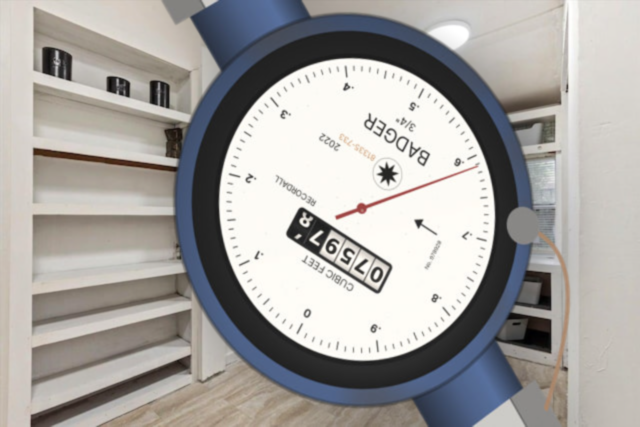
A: 75977.61 ft³
